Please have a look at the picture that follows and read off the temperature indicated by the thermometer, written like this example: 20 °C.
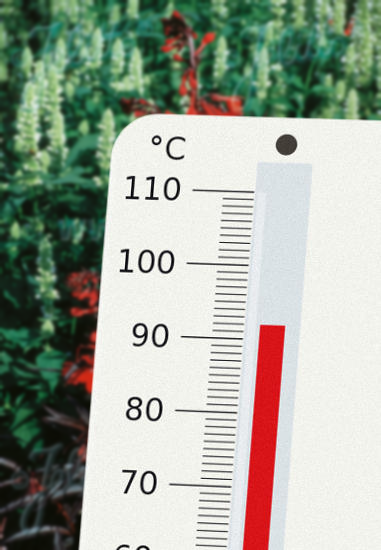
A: 92 °C
